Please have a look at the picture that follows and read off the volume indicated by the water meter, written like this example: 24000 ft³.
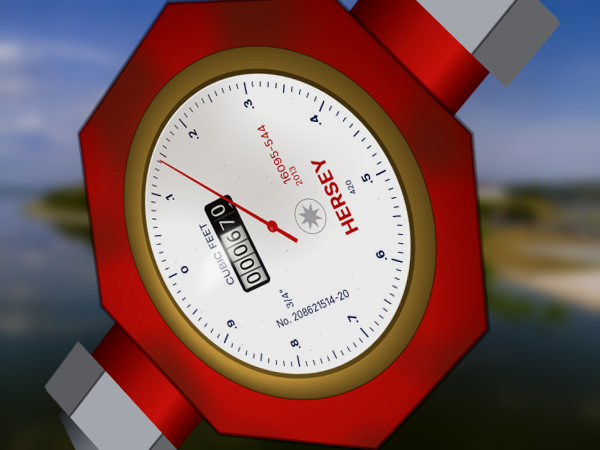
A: 670.14 ft³
